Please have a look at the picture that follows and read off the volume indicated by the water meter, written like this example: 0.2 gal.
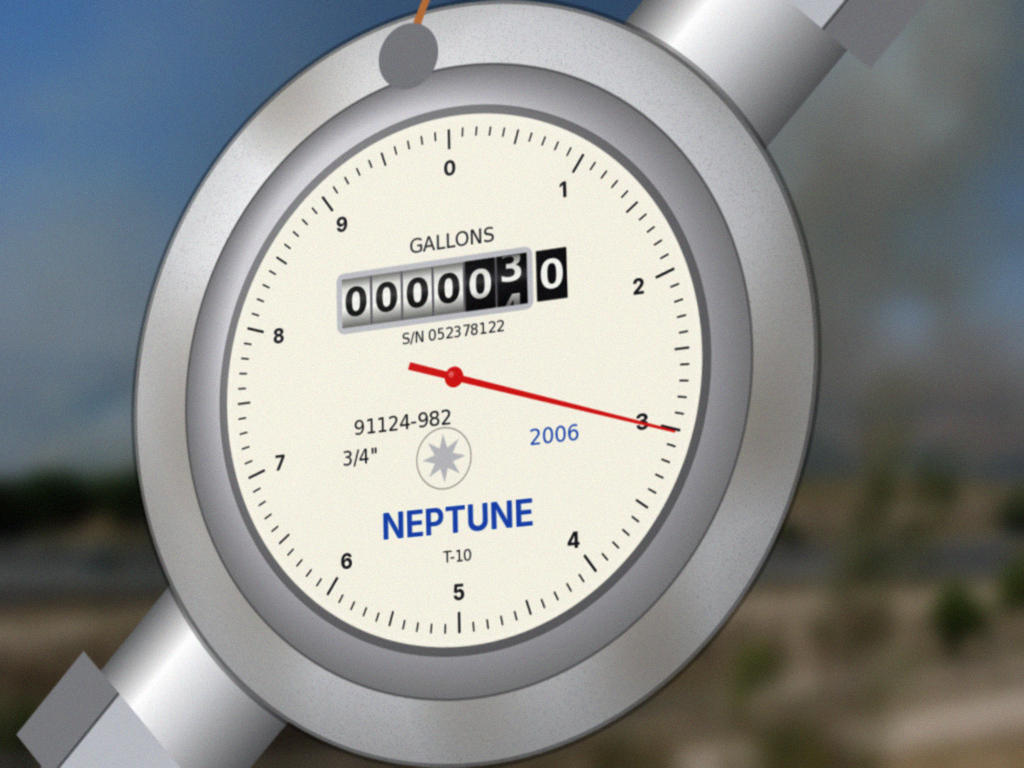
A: 33.0 gal
